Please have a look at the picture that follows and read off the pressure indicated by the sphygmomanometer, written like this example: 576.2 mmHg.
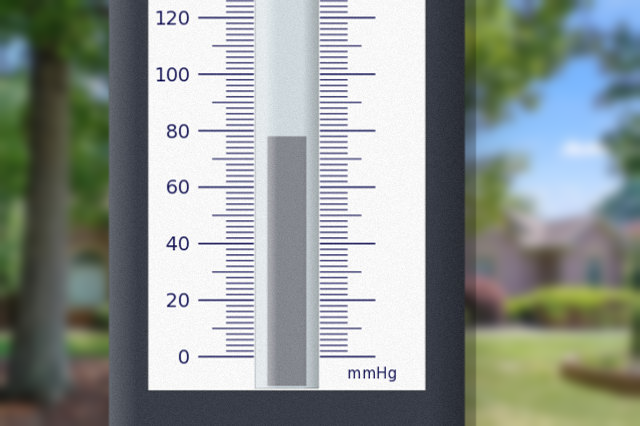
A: 78 mmHg
